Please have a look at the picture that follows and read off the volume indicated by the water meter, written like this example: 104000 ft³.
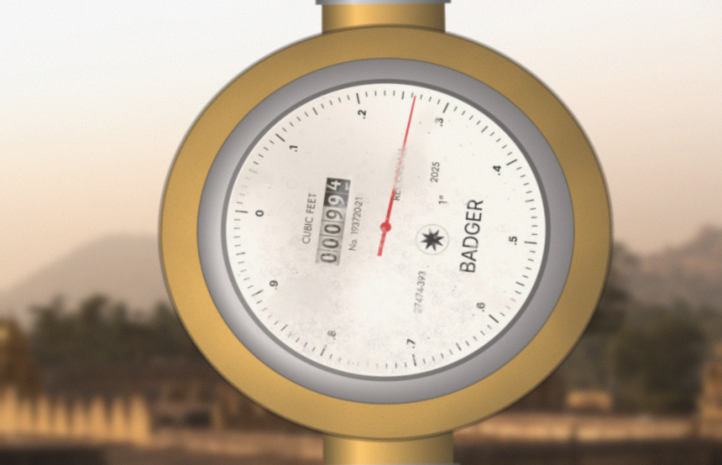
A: 994.26 ft³
